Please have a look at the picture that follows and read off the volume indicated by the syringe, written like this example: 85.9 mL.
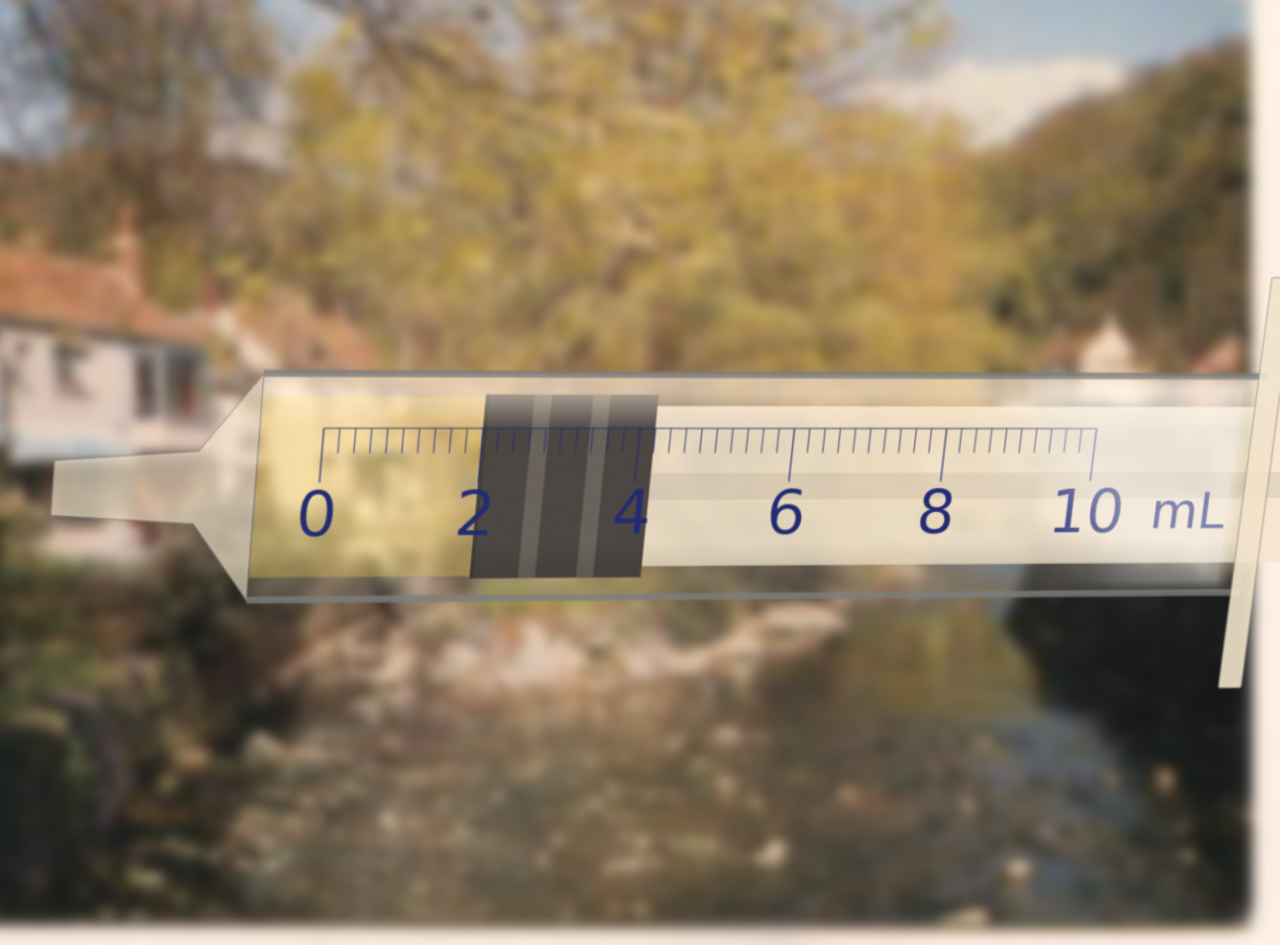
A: 2 mL
